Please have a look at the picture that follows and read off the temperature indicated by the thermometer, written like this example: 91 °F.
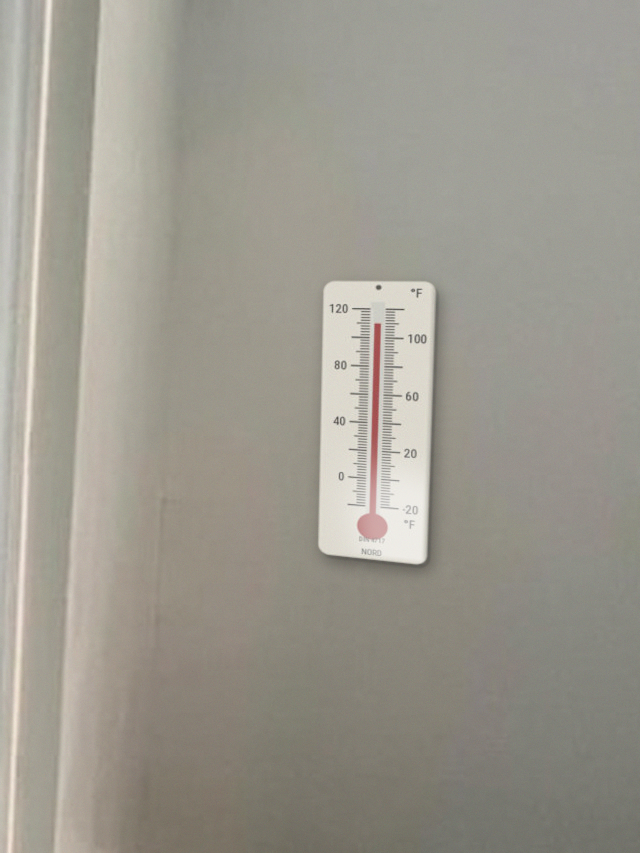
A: 110 °F
